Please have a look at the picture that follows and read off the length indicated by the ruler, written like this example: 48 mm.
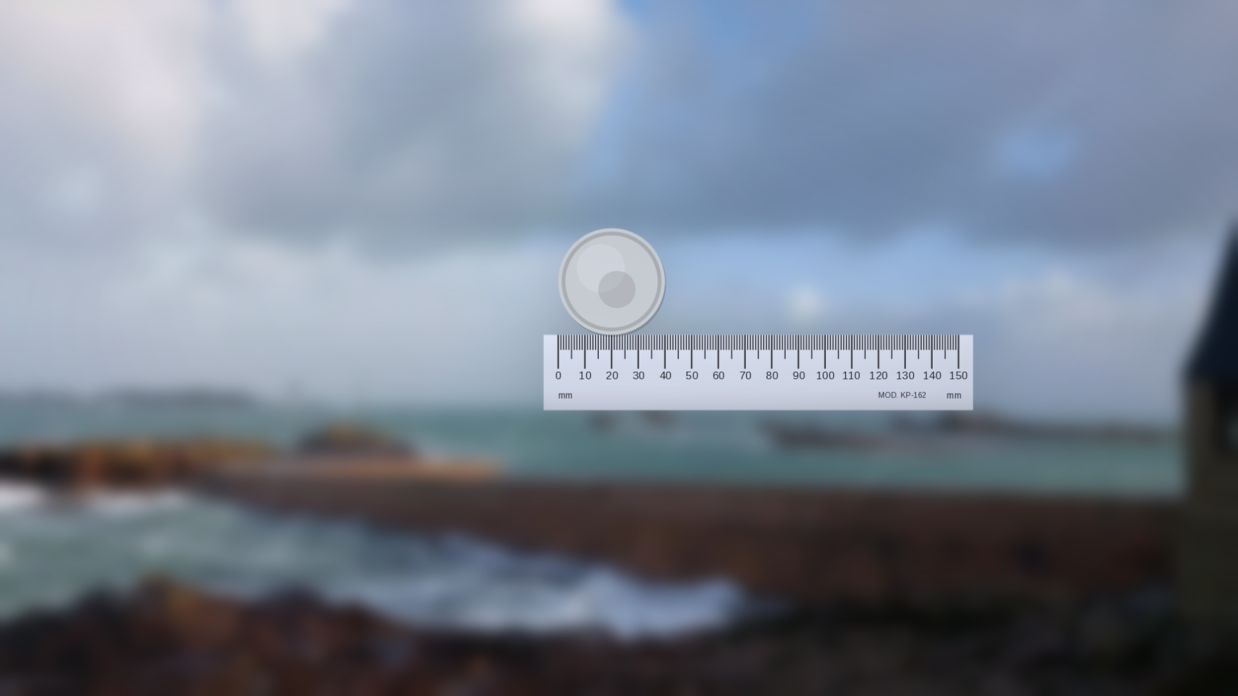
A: 40 mm
